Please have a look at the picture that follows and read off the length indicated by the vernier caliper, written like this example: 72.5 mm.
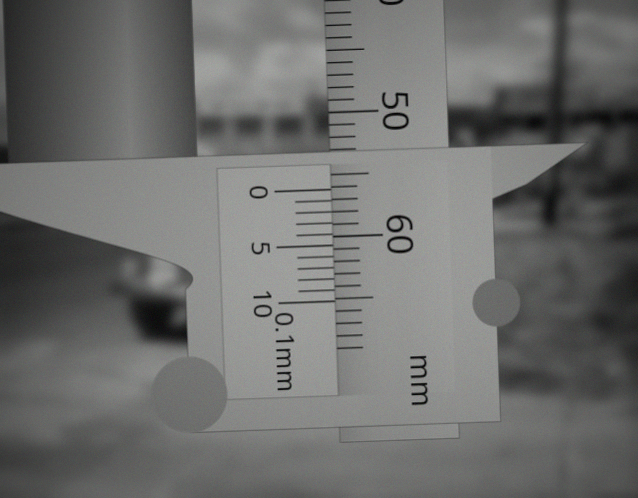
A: 56.2 mm
